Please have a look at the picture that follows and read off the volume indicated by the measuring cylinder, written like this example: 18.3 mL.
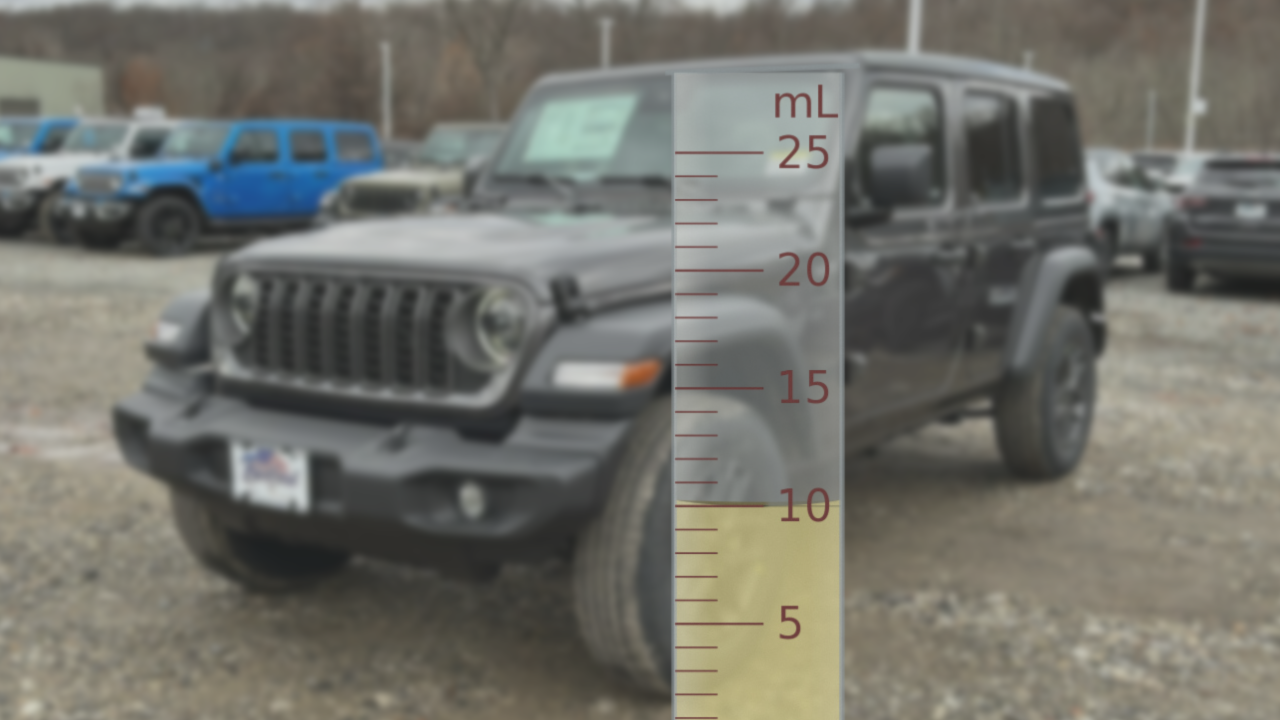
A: 10 mL
